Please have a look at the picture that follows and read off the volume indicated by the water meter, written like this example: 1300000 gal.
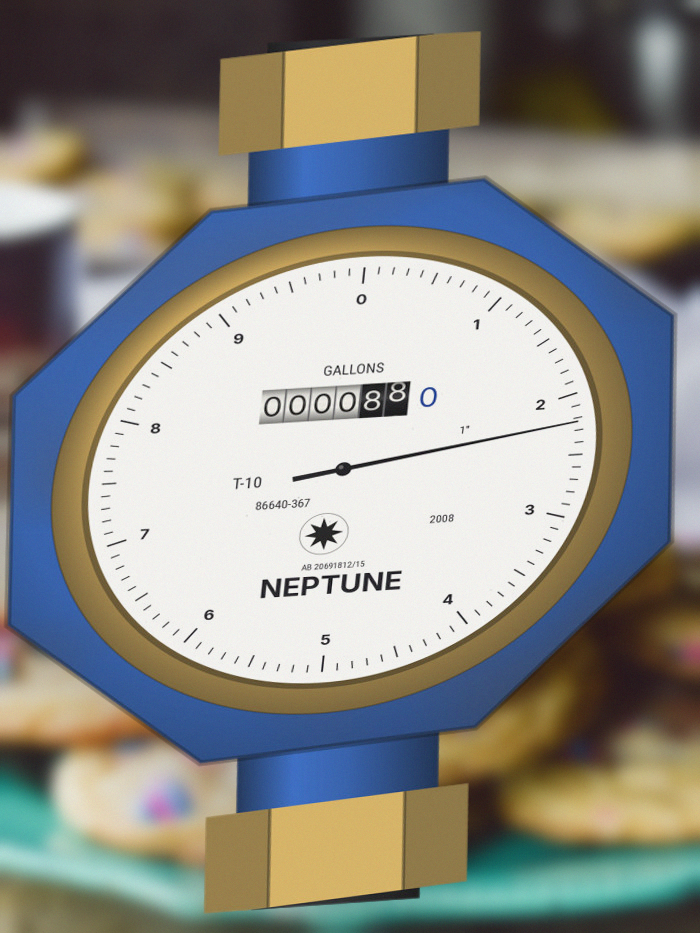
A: 882.2 gal
